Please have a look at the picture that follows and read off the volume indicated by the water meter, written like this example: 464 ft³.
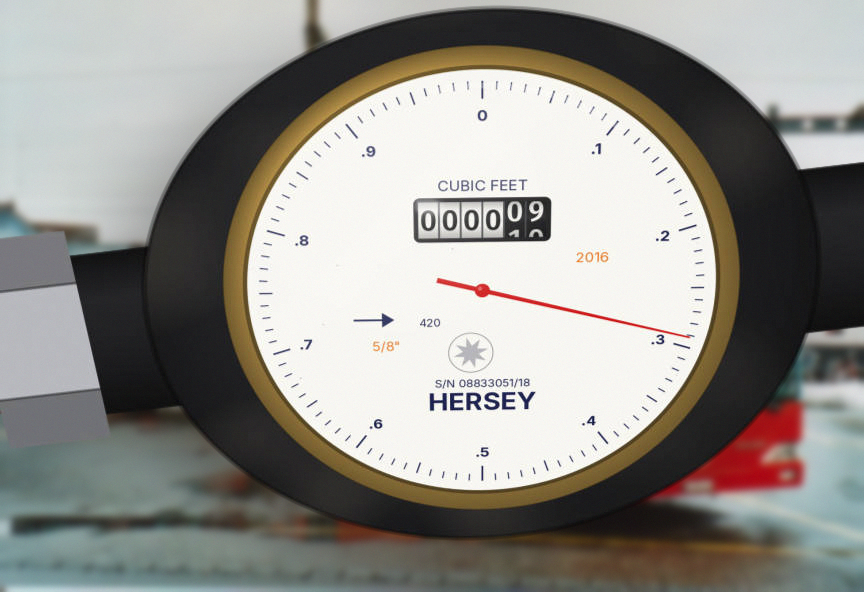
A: 9.29 ft³
